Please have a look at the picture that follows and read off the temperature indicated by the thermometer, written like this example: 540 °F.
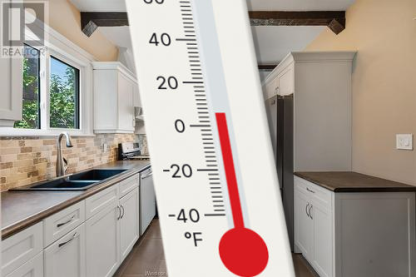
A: 6 °F
